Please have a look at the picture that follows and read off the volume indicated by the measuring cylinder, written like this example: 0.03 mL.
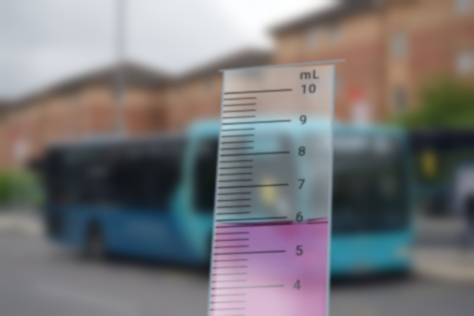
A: 5.8 mL
